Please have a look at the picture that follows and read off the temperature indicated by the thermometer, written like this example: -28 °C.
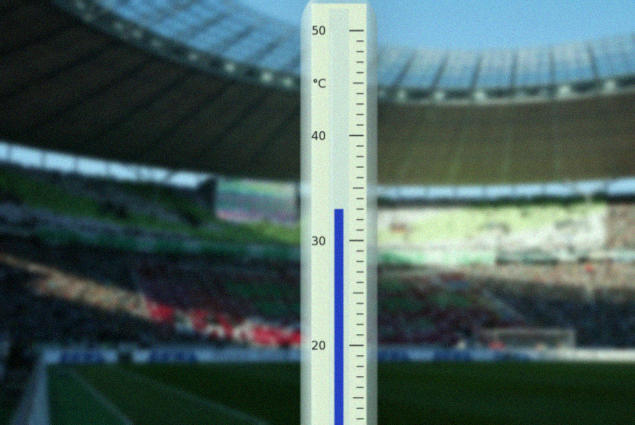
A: 33 °C
